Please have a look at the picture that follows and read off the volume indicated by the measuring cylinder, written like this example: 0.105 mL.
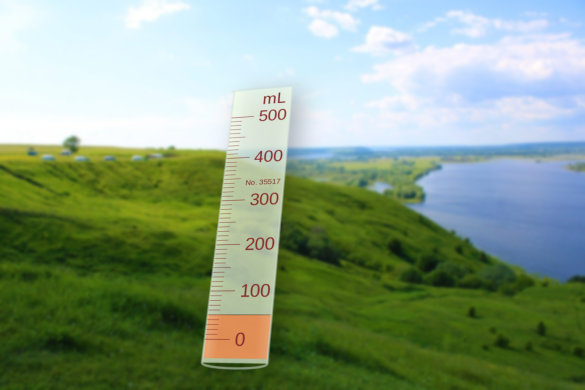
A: 50 mL
